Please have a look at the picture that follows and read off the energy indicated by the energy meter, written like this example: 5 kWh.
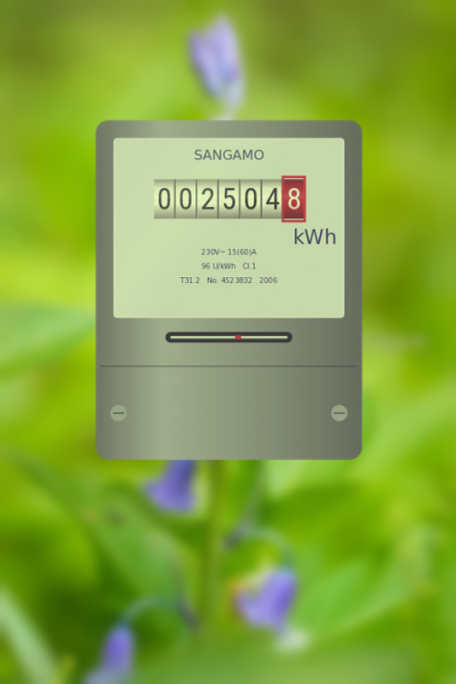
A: 2504.8 kWh
